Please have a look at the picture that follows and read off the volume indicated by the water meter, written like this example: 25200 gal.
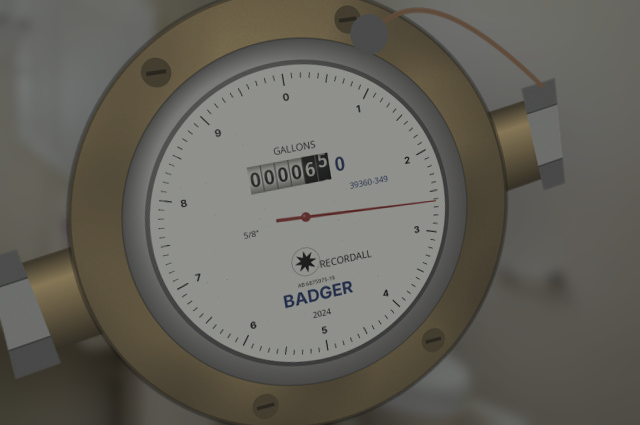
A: 652.6 gal
